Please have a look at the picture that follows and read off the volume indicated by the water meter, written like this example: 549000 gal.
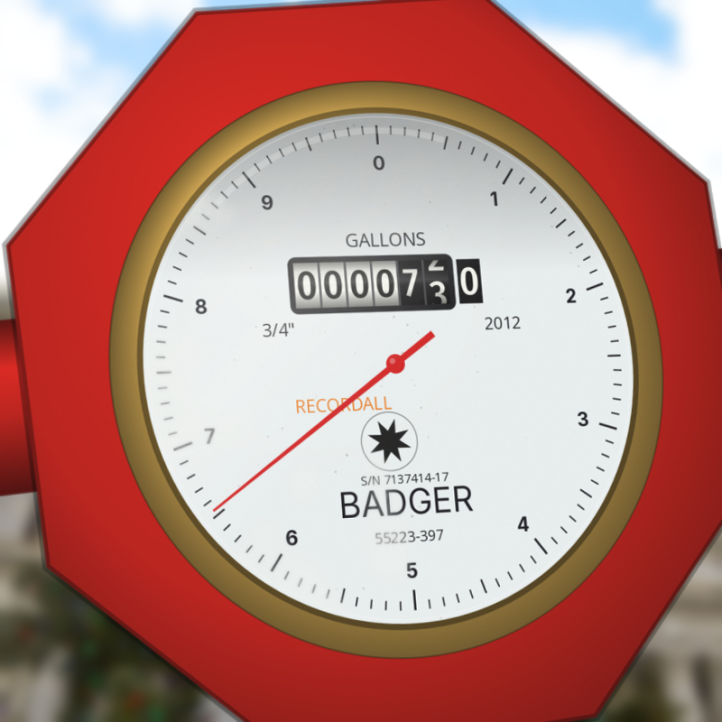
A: 726.5 gal
